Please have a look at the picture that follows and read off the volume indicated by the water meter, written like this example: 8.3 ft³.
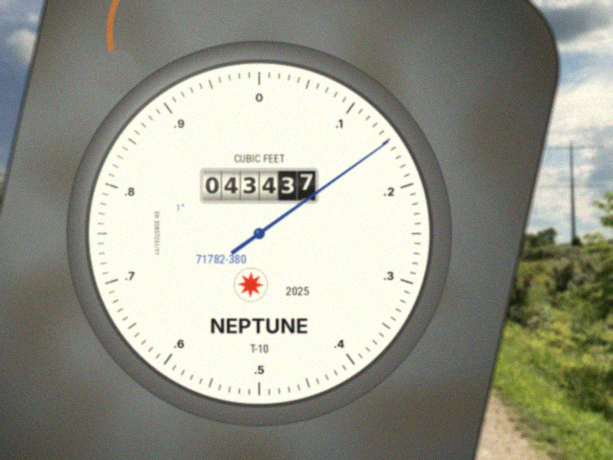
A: 43437.15 ft³
